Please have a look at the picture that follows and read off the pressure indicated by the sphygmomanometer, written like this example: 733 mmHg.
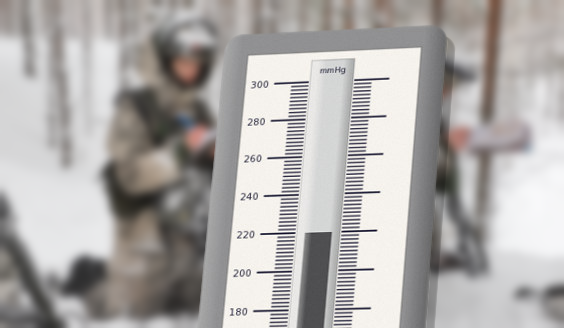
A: 220 mmHg
